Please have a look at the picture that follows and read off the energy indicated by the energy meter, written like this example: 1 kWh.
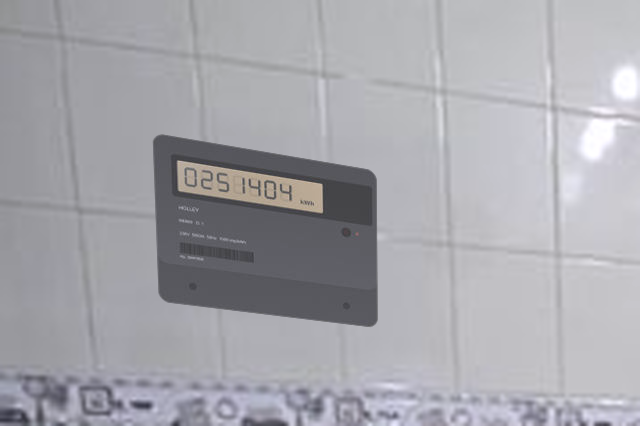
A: 251404 kWh
